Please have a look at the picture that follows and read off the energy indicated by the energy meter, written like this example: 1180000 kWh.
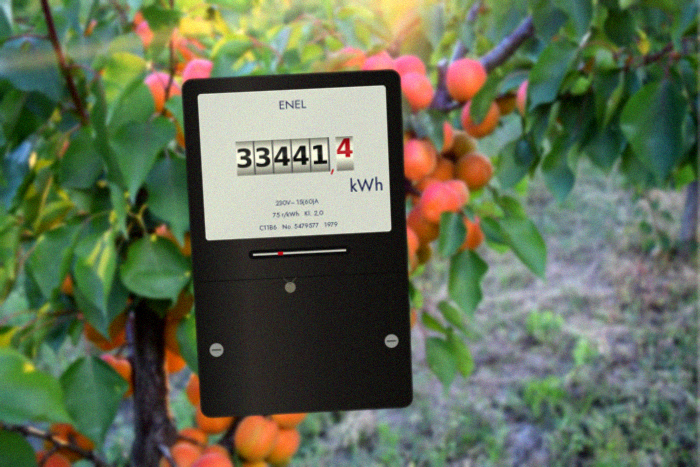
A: 33441.4 kWh
